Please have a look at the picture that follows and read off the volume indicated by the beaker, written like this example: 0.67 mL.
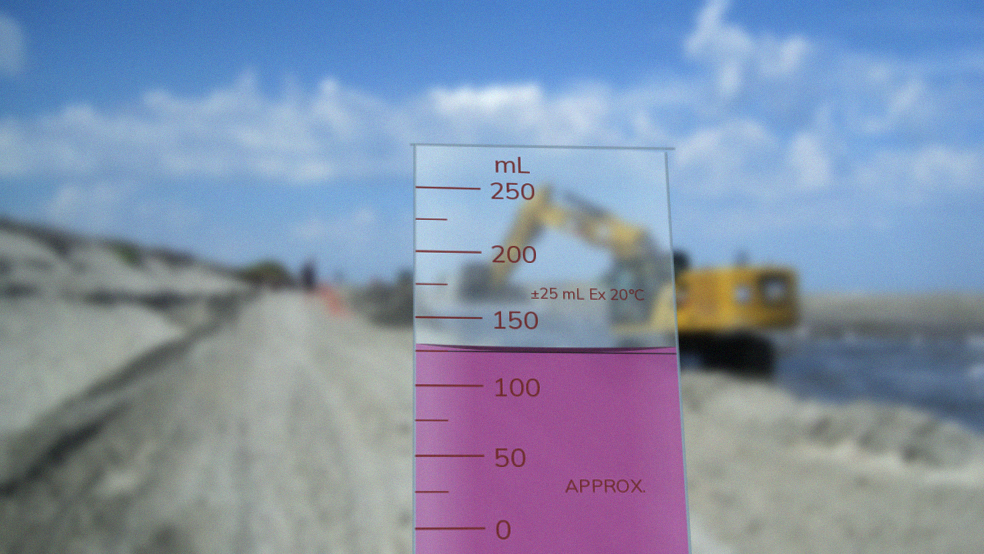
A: 125 mL
